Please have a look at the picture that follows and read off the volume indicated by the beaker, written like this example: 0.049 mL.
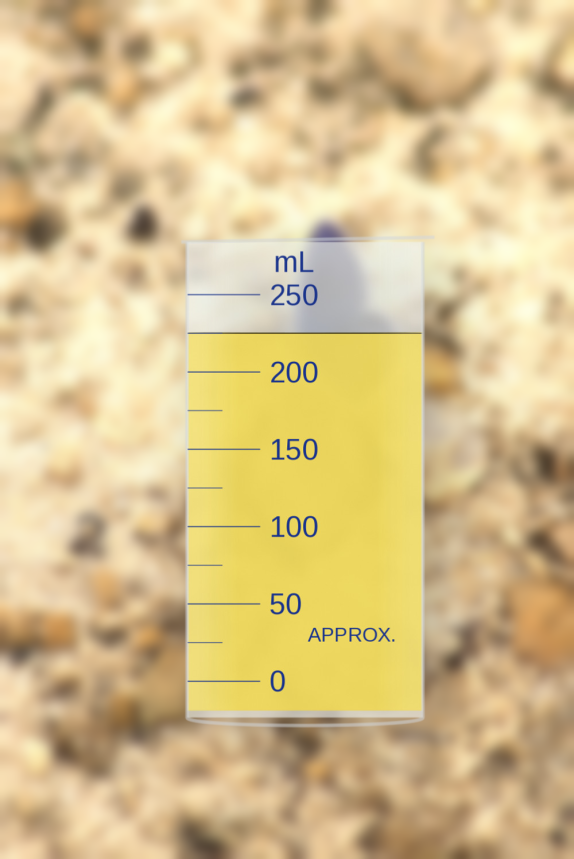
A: 225 mL
